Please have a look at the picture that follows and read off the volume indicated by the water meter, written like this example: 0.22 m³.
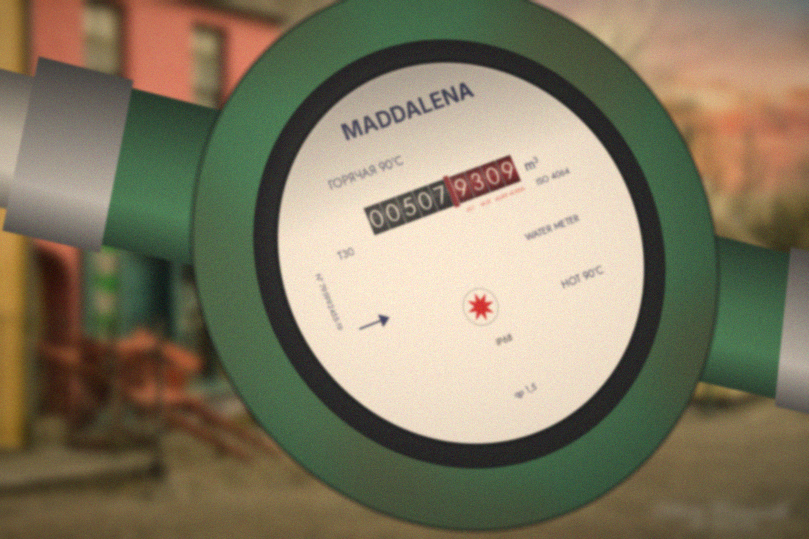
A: 507.9309 m³
